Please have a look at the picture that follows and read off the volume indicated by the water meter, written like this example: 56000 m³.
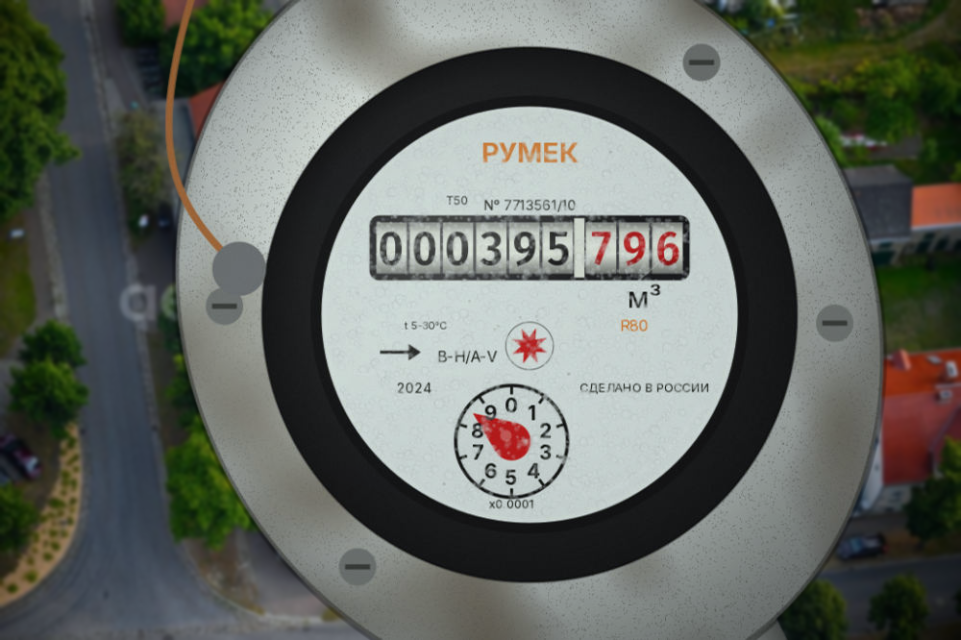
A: 395.7968 m³
